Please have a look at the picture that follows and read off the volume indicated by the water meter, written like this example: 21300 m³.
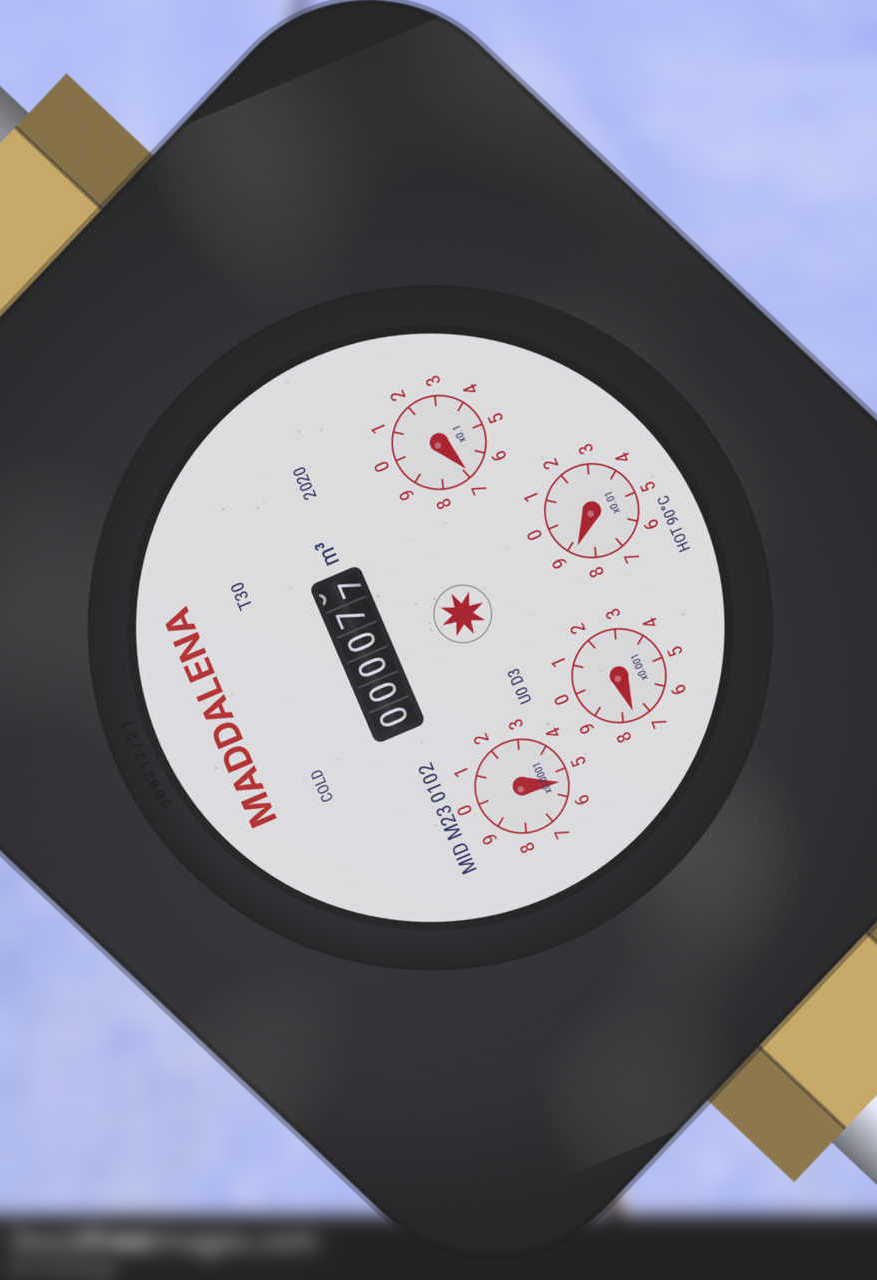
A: 76.6875 m³
